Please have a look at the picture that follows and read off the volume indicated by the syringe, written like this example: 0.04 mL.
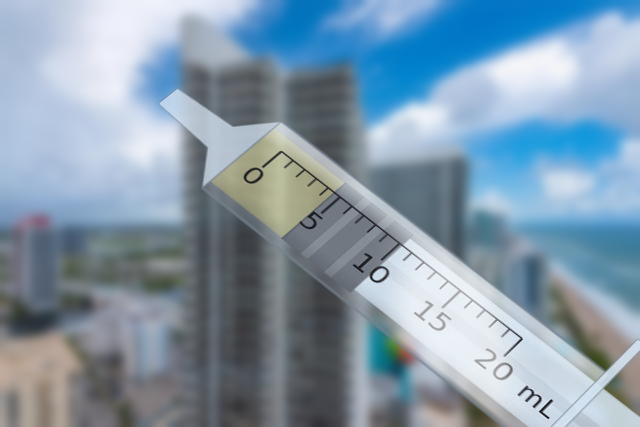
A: 4.5 mL
